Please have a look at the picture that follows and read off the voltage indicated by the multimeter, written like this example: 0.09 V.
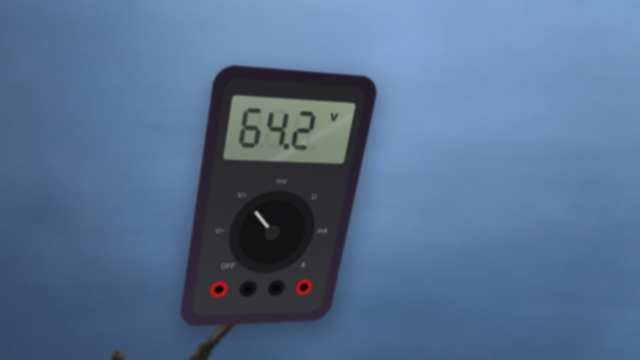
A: 64.2 V
